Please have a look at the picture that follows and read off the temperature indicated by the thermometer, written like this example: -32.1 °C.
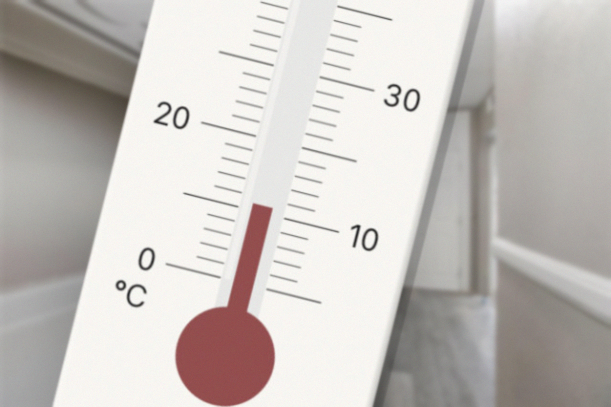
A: 11 °C
